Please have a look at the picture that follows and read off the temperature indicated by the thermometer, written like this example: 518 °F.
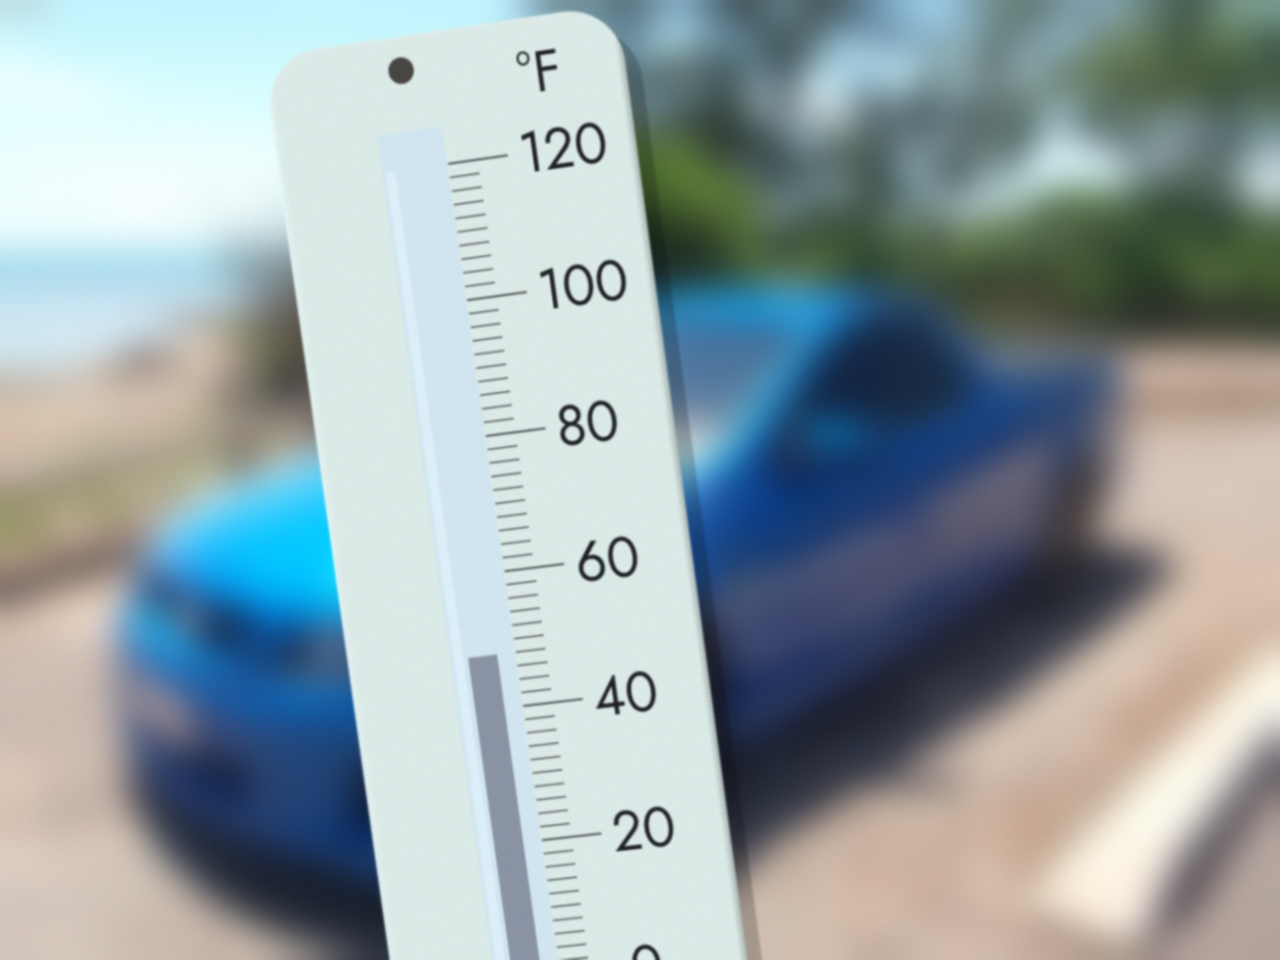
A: 48 °F
